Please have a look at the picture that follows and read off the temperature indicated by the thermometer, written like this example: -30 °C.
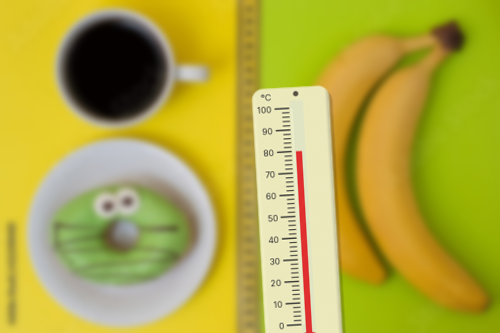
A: 80 °C
